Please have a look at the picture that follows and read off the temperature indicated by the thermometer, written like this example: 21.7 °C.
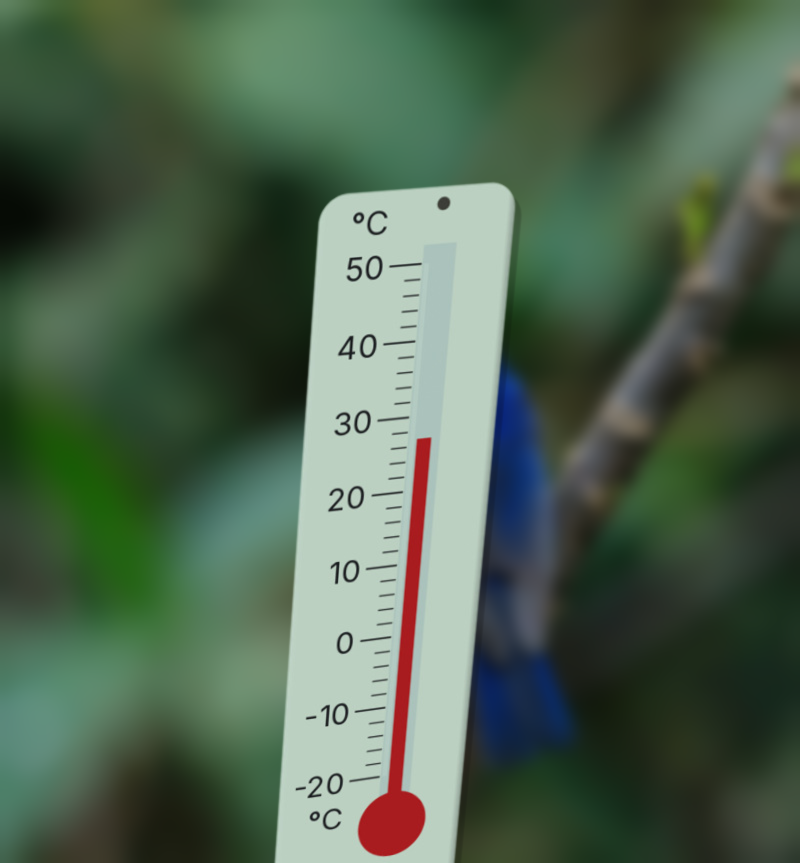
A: 27 °C
